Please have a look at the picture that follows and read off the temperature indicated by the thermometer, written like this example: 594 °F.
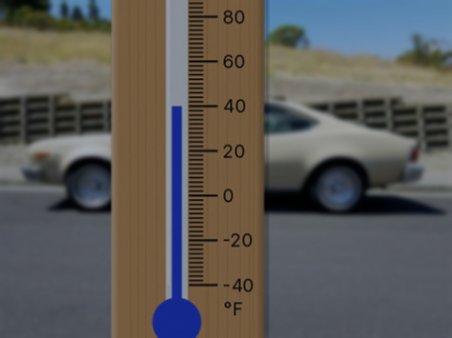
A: 40 °F
